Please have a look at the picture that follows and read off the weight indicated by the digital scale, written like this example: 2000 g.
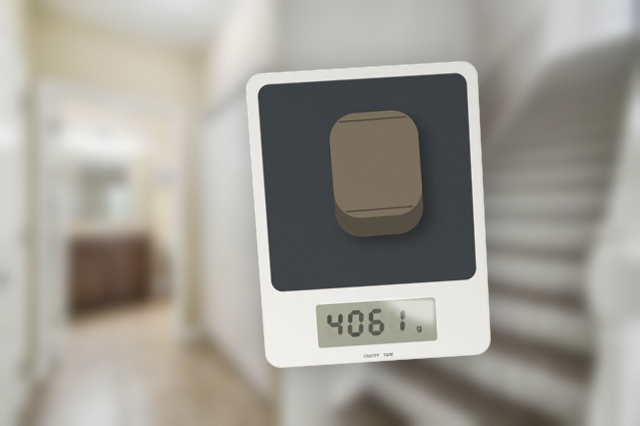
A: 4061 g
